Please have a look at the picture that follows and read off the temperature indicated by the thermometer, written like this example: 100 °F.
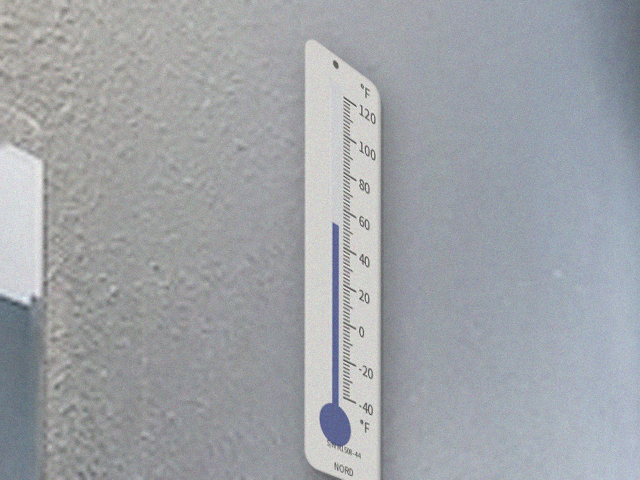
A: 50 °F
